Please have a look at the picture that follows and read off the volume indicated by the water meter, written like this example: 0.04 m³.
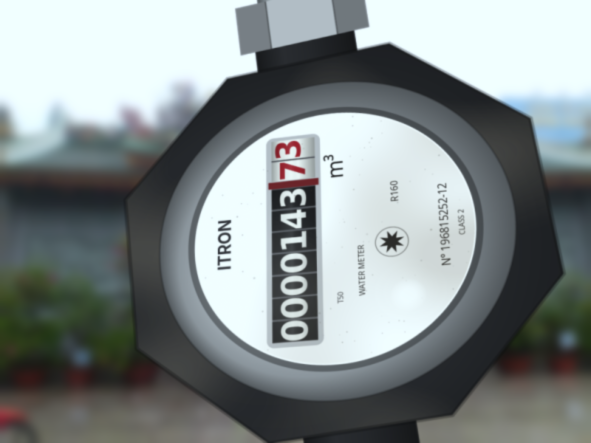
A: 143.73 m³
